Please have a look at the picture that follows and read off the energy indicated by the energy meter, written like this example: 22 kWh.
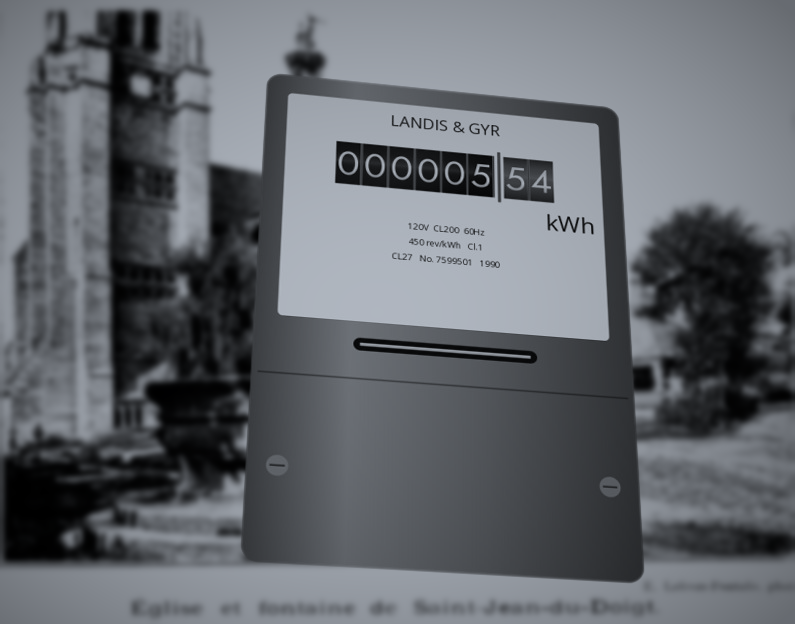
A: 5.54 kWh
